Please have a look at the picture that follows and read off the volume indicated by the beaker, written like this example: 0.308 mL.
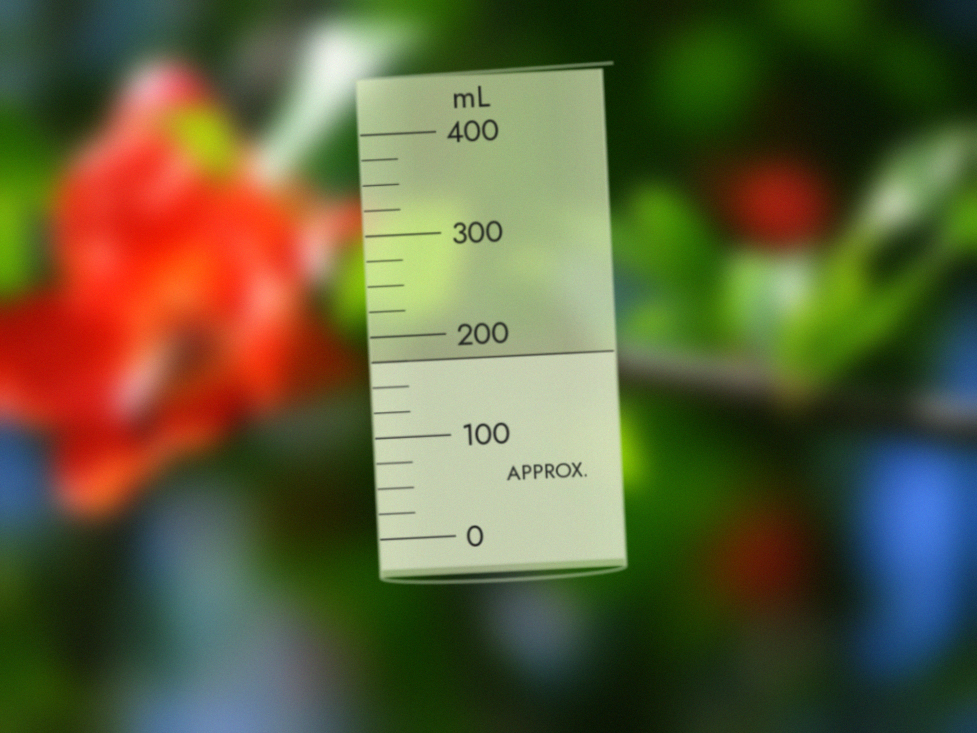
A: 175 mL
